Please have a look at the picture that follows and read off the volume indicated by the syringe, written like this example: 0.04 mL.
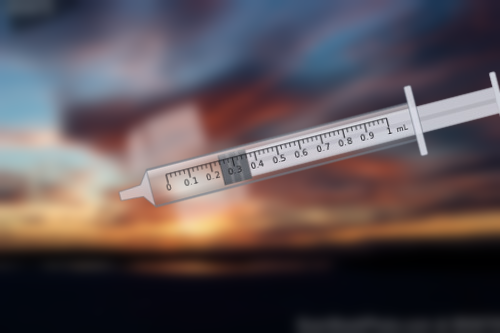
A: 0.24 mL
